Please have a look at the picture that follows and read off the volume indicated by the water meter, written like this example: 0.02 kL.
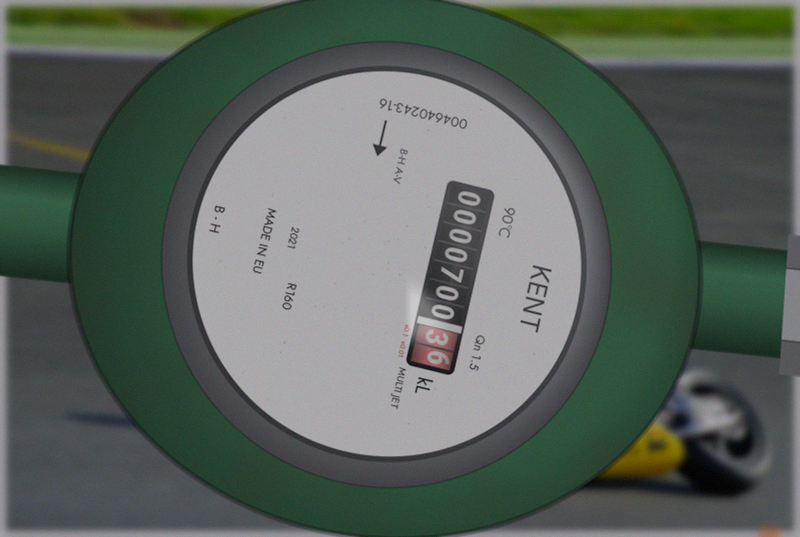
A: 700.36 kL
